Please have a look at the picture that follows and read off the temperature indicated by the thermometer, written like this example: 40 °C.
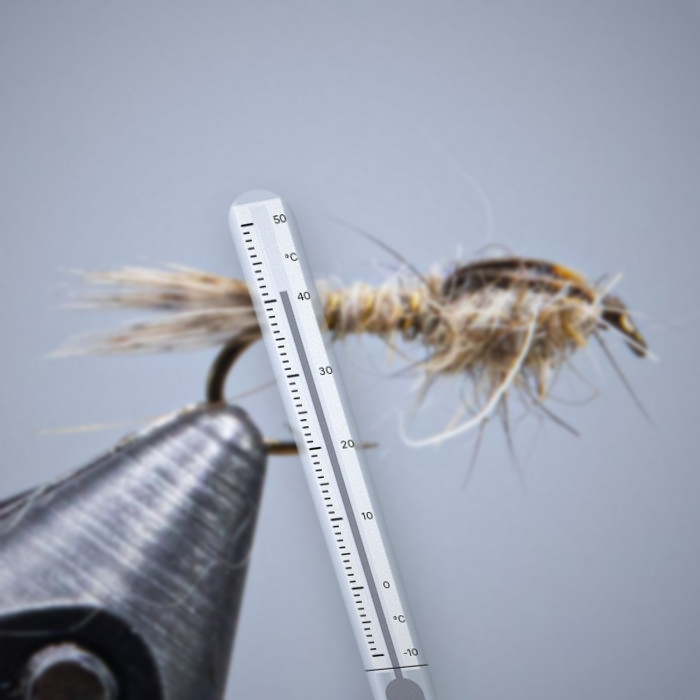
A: 41 °C
